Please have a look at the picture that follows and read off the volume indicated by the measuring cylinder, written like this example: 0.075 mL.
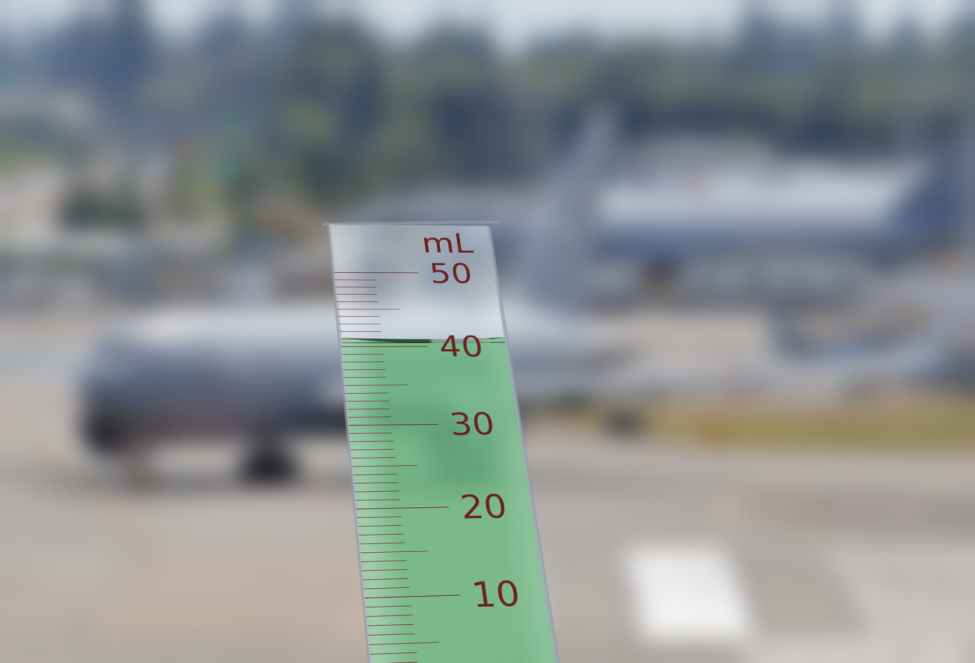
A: 40.5 mL
